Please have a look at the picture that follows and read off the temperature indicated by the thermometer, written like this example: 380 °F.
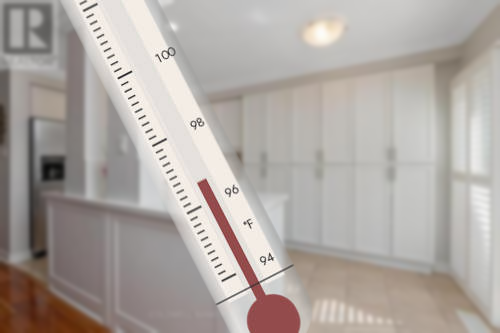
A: 96.6 °F
